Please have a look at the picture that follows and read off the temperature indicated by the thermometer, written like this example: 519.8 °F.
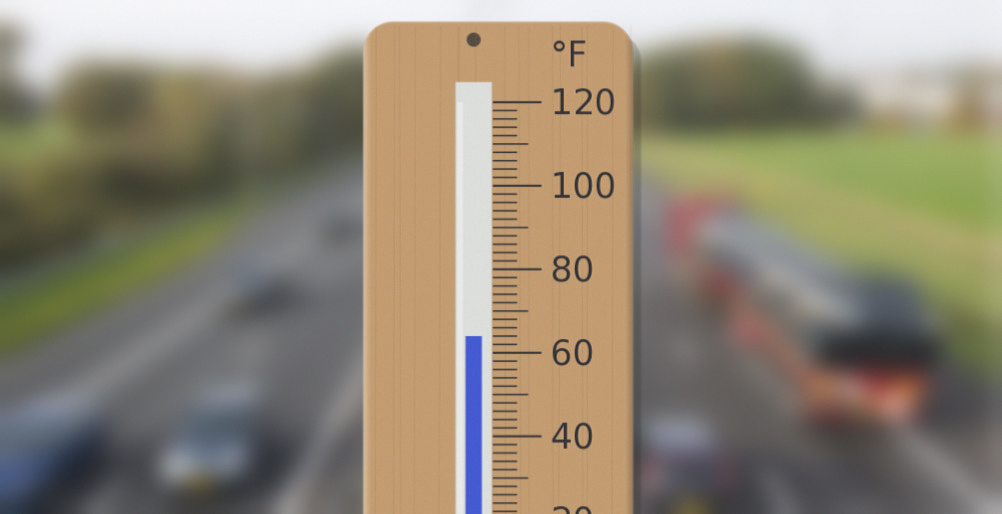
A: 64 °F
